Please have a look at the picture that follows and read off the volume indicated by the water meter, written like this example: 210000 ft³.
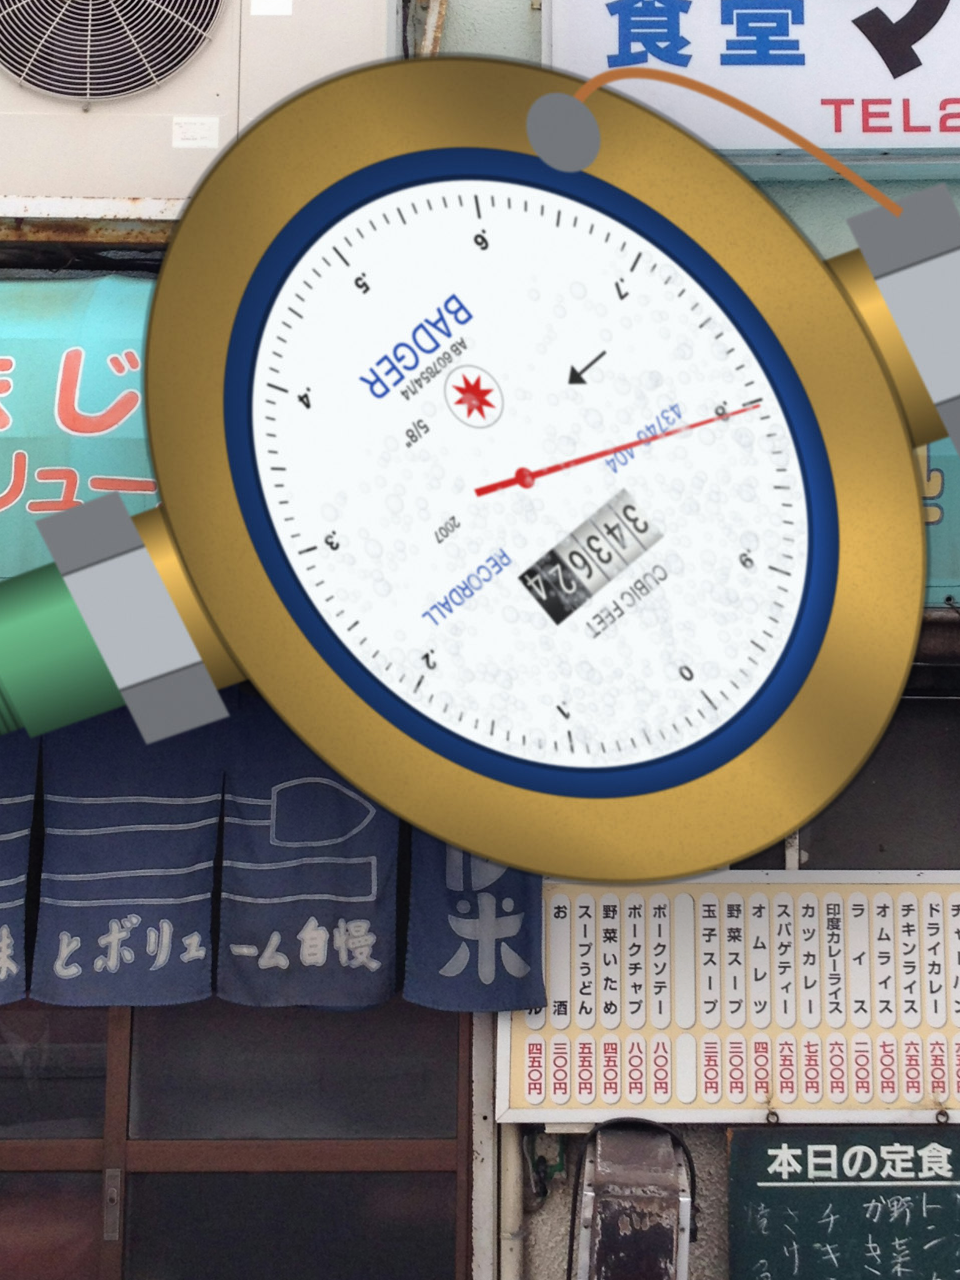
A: 343623.80 ft³
